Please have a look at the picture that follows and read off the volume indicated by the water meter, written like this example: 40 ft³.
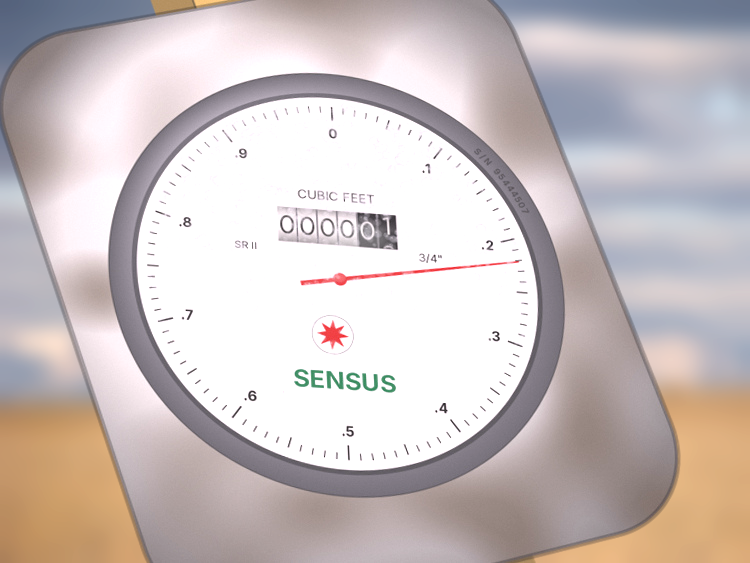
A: 1.22 ft³
